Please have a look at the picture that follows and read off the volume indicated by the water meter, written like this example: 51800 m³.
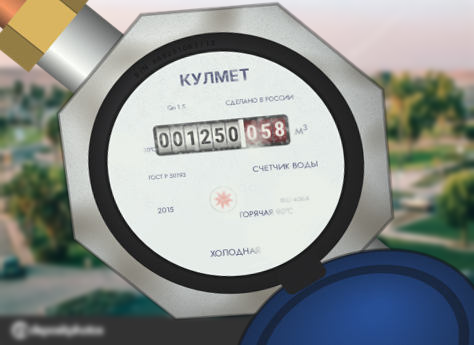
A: 1250.058 m³
